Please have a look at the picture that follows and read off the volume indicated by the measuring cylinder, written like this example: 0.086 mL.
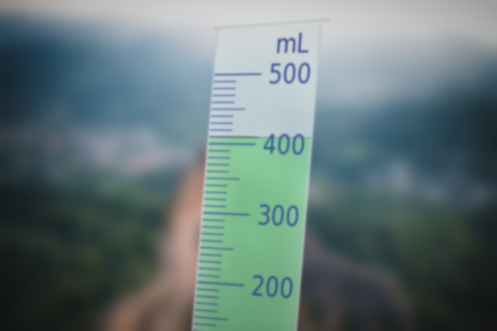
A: 410 mL
